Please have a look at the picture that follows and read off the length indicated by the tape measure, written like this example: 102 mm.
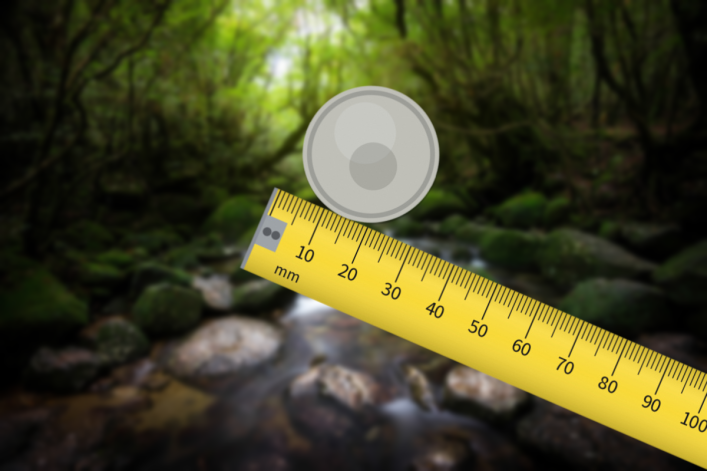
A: 29 mm
